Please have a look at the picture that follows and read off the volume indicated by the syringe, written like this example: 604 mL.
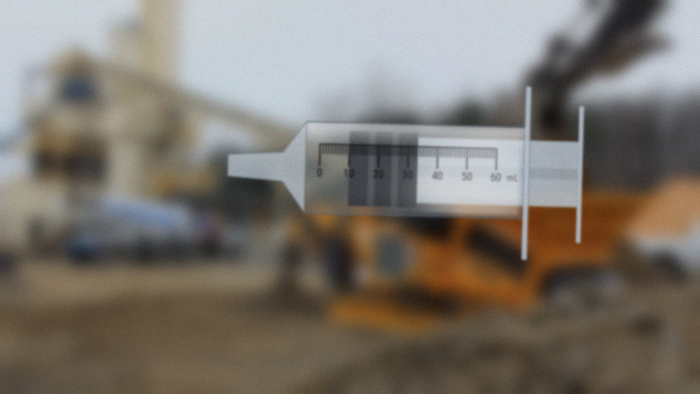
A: 10 mL
